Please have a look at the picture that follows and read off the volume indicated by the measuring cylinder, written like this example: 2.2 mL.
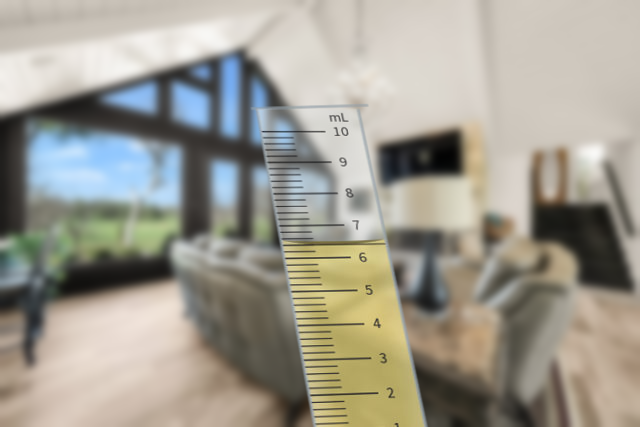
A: 6.4 mL
